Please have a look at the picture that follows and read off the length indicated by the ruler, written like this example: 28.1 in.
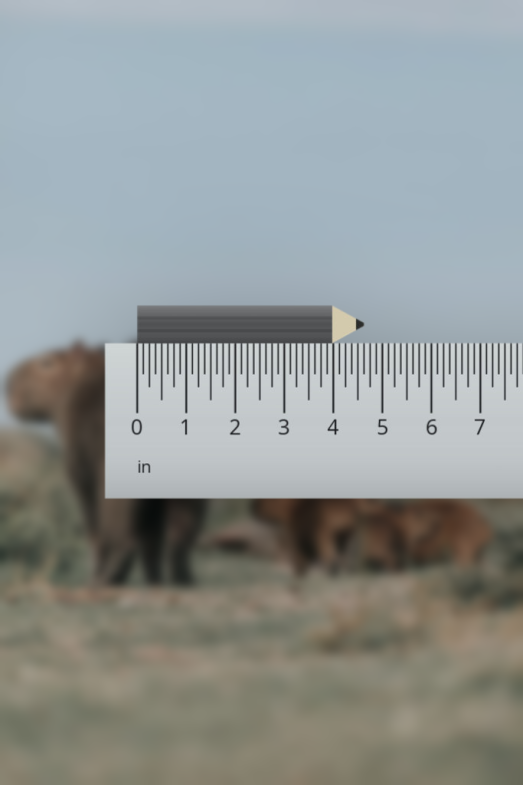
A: 4.625 in
